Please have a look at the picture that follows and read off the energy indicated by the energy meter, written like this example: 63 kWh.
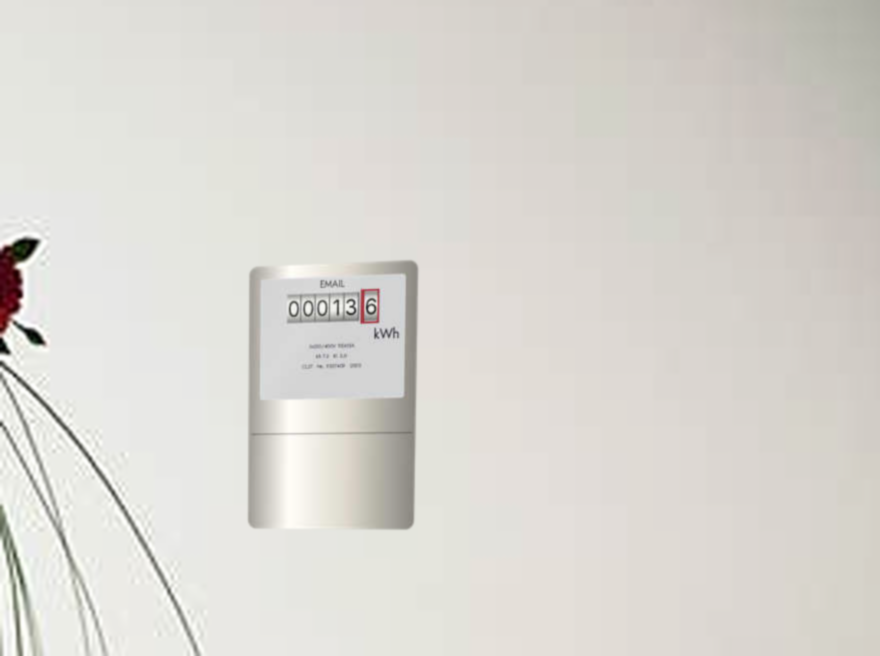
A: 13.6 kWh
